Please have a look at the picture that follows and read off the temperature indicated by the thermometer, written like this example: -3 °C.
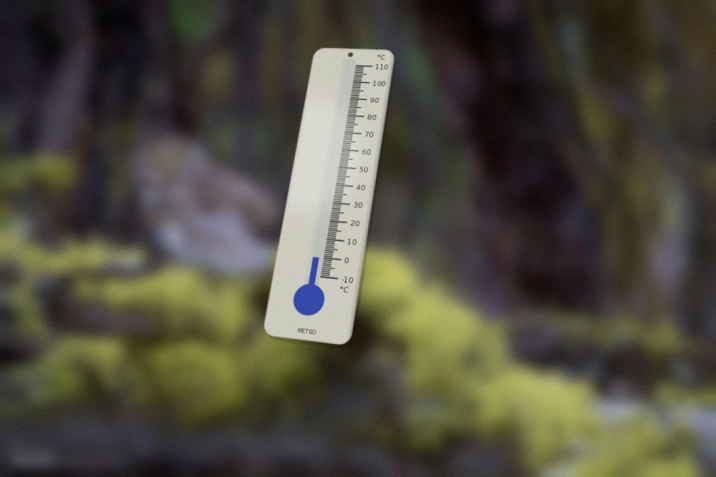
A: 0 °C
